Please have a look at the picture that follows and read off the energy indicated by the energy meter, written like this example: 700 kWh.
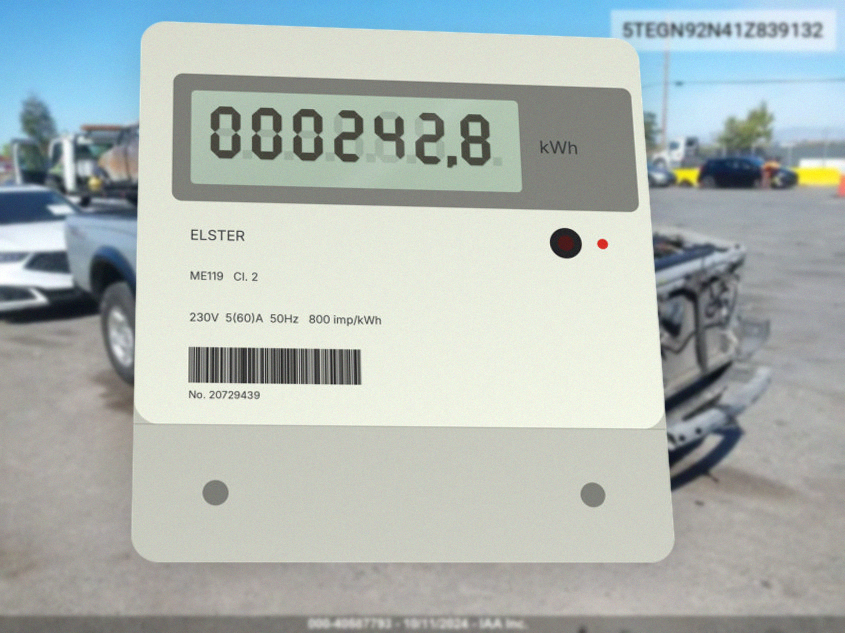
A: 242.8 kWh
